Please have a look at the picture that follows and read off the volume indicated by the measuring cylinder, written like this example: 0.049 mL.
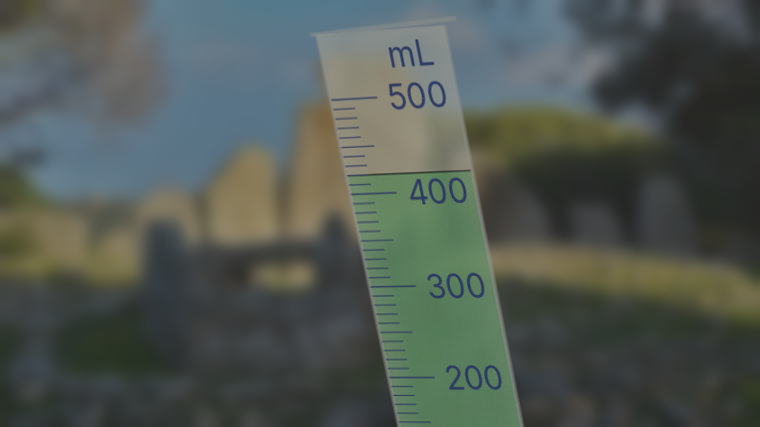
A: 420 mL
